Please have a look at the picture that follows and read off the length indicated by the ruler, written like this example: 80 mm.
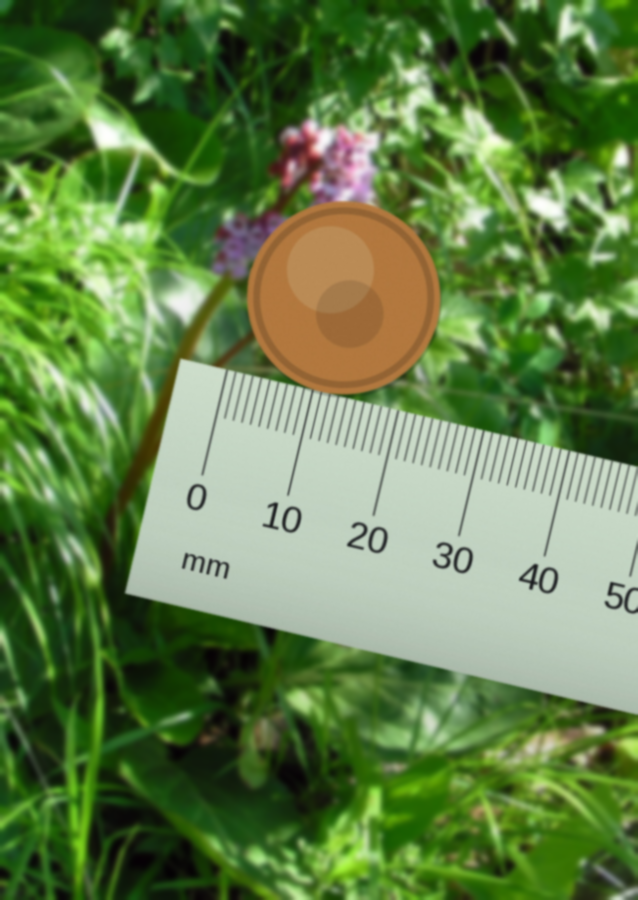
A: 22 mm
